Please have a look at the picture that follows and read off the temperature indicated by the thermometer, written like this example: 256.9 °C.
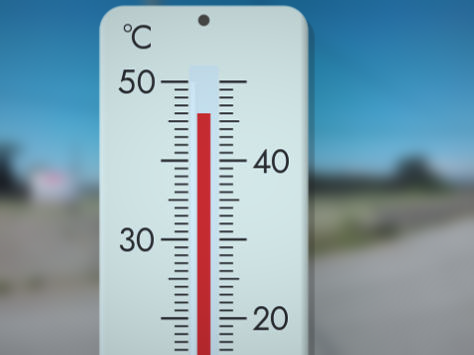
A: 46 °C
